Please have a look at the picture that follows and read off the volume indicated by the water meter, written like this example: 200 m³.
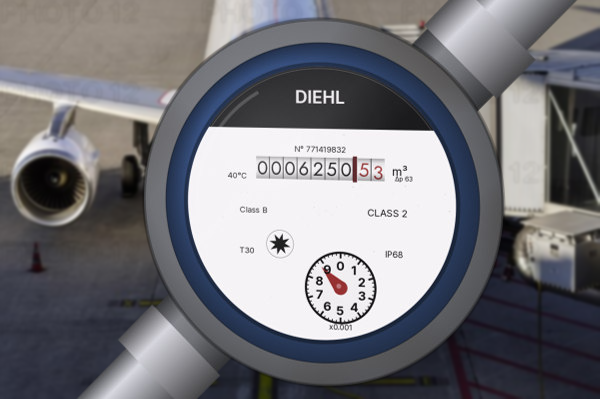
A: 6250.528 m³
